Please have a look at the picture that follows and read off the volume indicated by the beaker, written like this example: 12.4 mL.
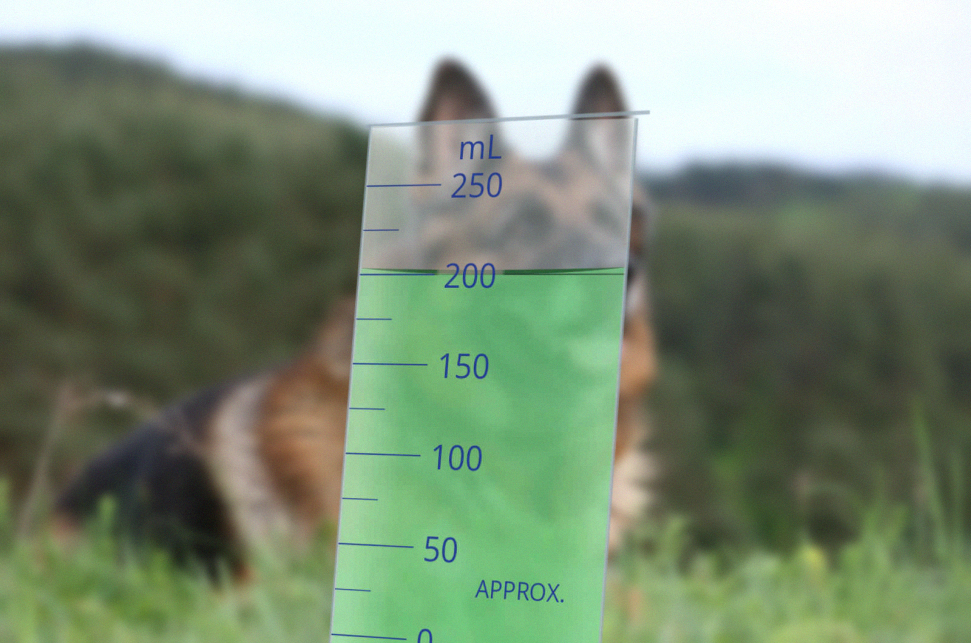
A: 200 mL
